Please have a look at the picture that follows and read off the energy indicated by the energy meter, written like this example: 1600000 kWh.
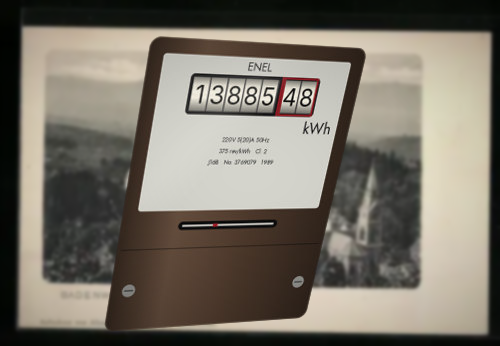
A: 13885.48 kWh
